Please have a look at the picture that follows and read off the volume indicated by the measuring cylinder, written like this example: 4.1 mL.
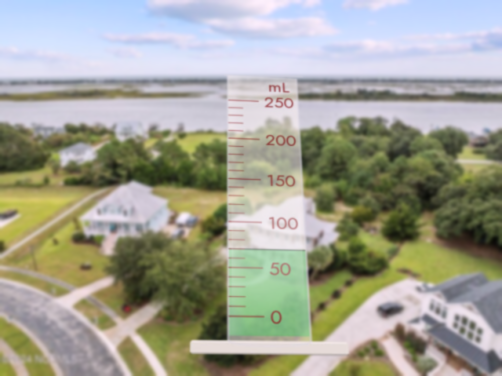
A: 70 mL
